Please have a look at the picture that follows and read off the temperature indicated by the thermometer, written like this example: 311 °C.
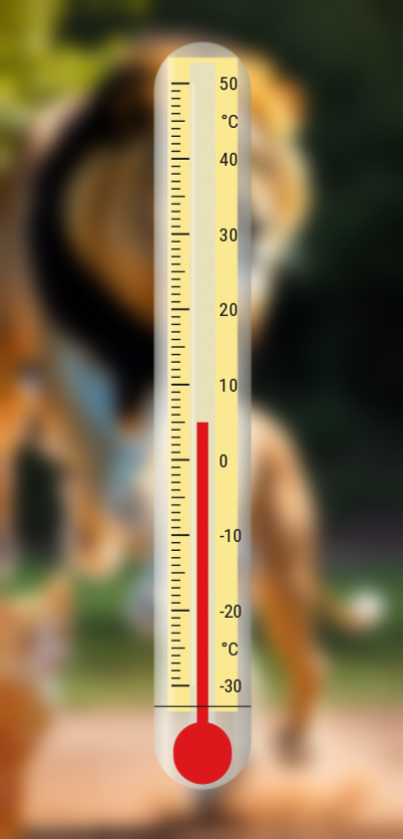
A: 5 °C
